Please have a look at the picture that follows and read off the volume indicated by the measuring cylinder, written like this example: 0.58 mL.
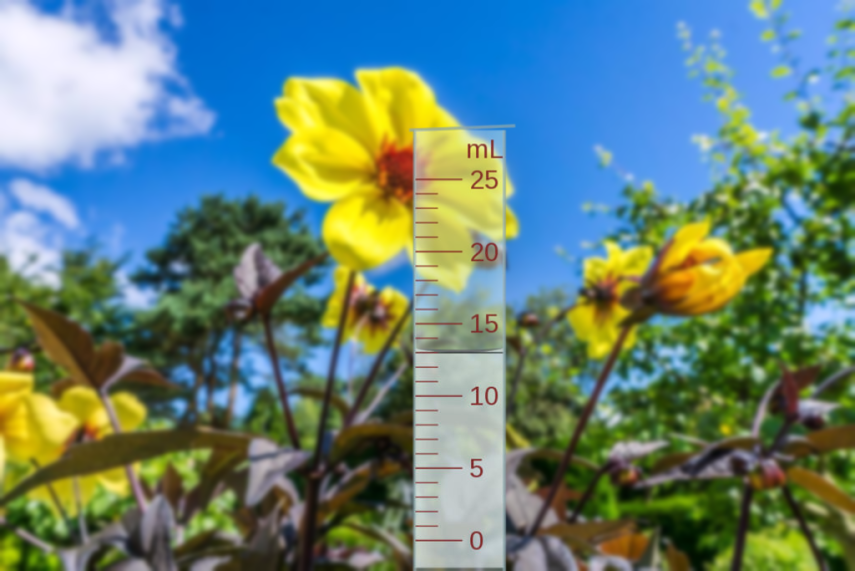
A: 13 mL
